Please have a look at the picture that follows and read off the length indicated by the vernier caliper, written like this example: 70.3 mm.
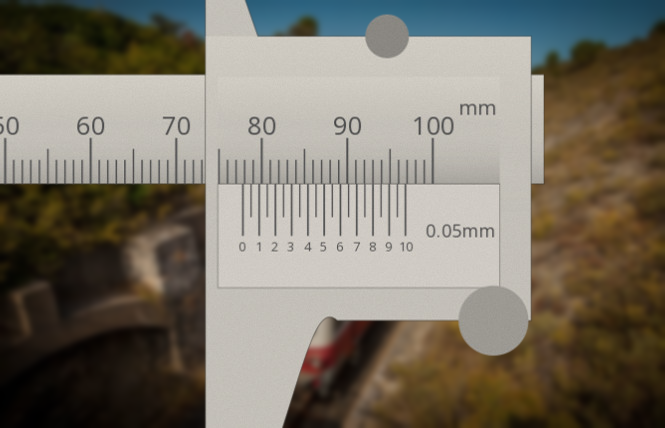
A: 77.8 mm
